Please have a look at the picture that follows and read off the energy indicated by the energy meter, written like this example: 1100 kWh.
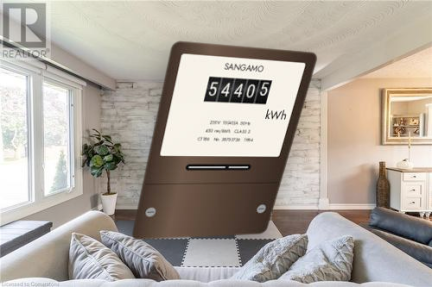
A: 54405 kWh
